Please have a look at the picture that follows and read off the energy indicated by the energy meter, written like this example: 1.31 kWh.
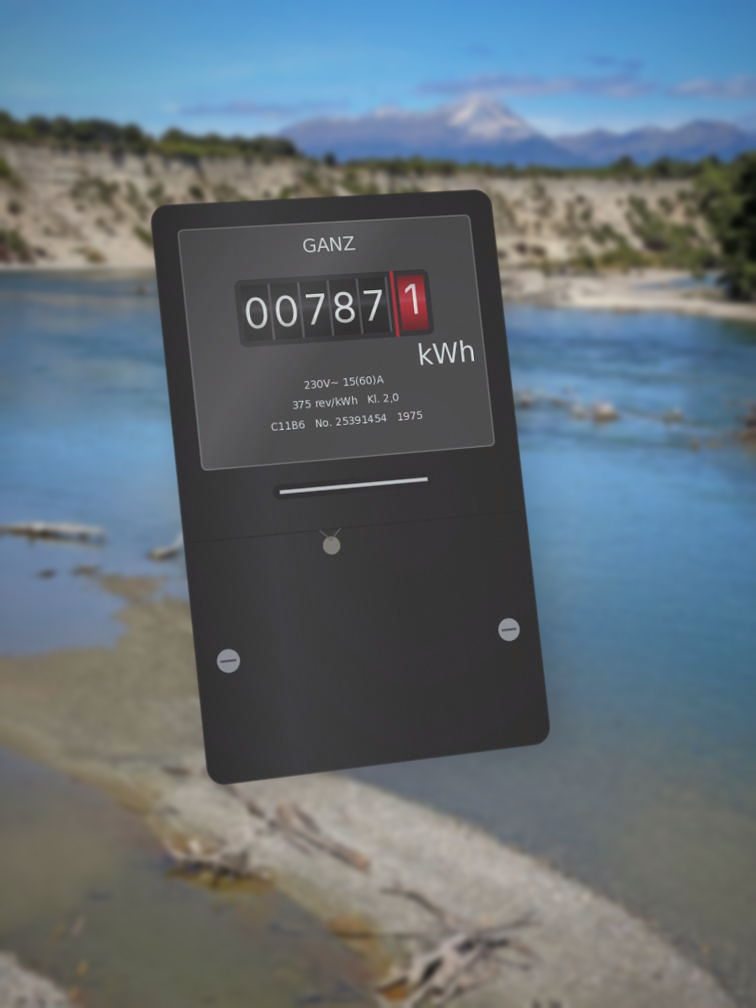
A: 787.1 kWh
